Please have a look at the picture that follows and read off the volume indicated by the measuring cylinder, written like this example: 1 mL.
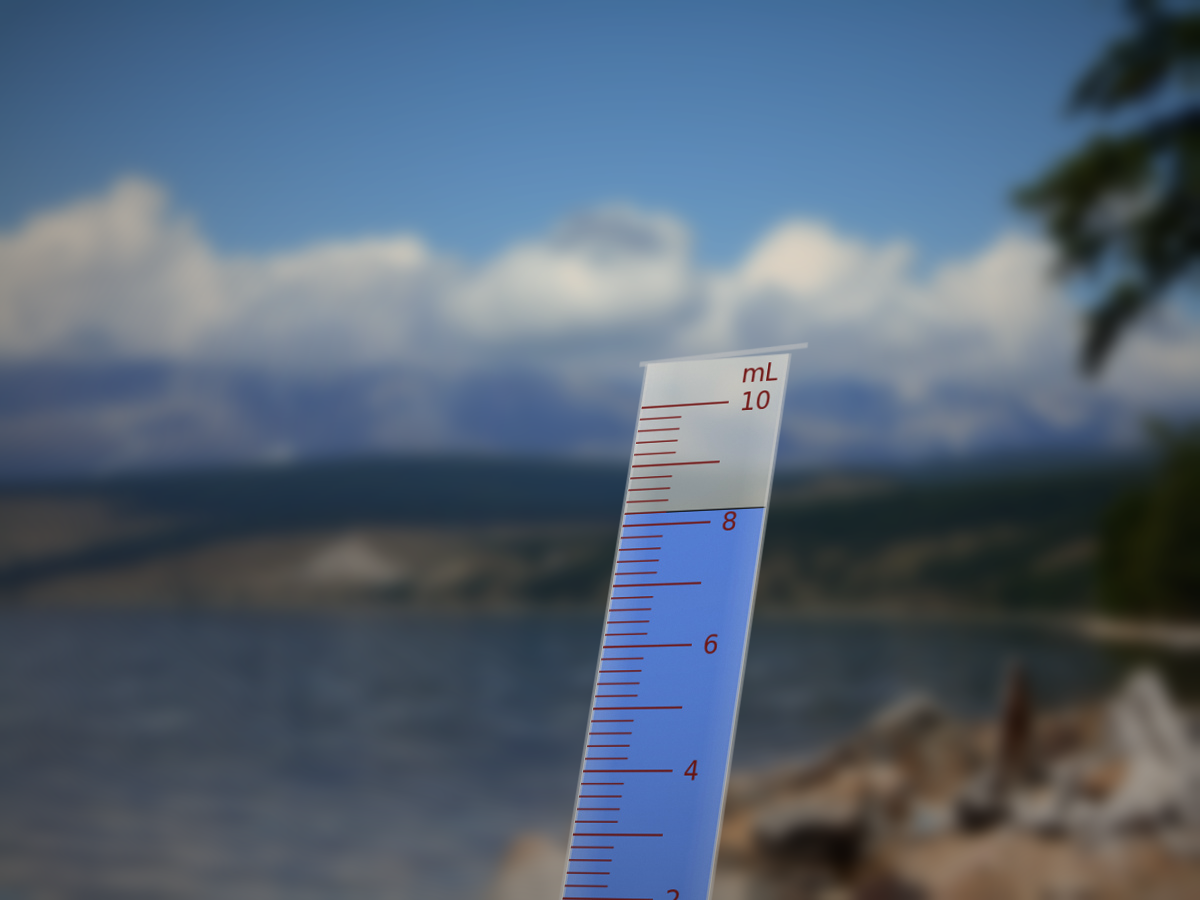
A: 8.2 mL
